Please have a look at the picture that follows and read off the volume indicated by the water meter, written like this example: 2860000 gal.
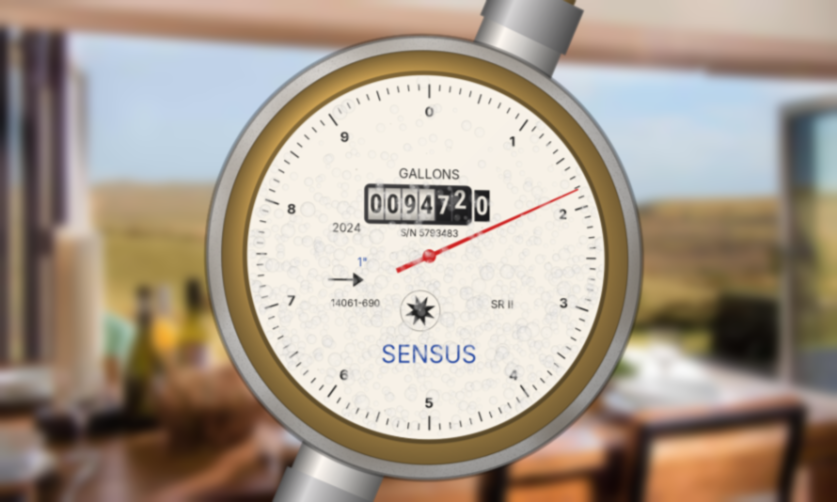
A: 94721.8 gal
